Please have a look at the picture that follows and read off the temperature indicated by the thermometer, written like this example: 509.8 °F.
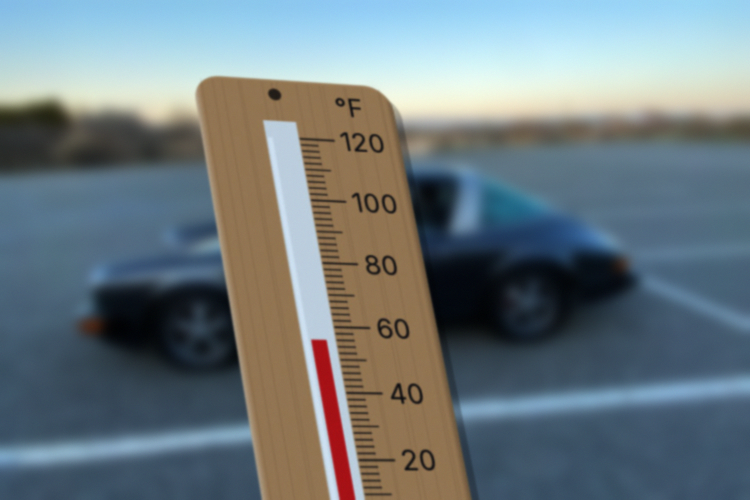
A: 56 °F
